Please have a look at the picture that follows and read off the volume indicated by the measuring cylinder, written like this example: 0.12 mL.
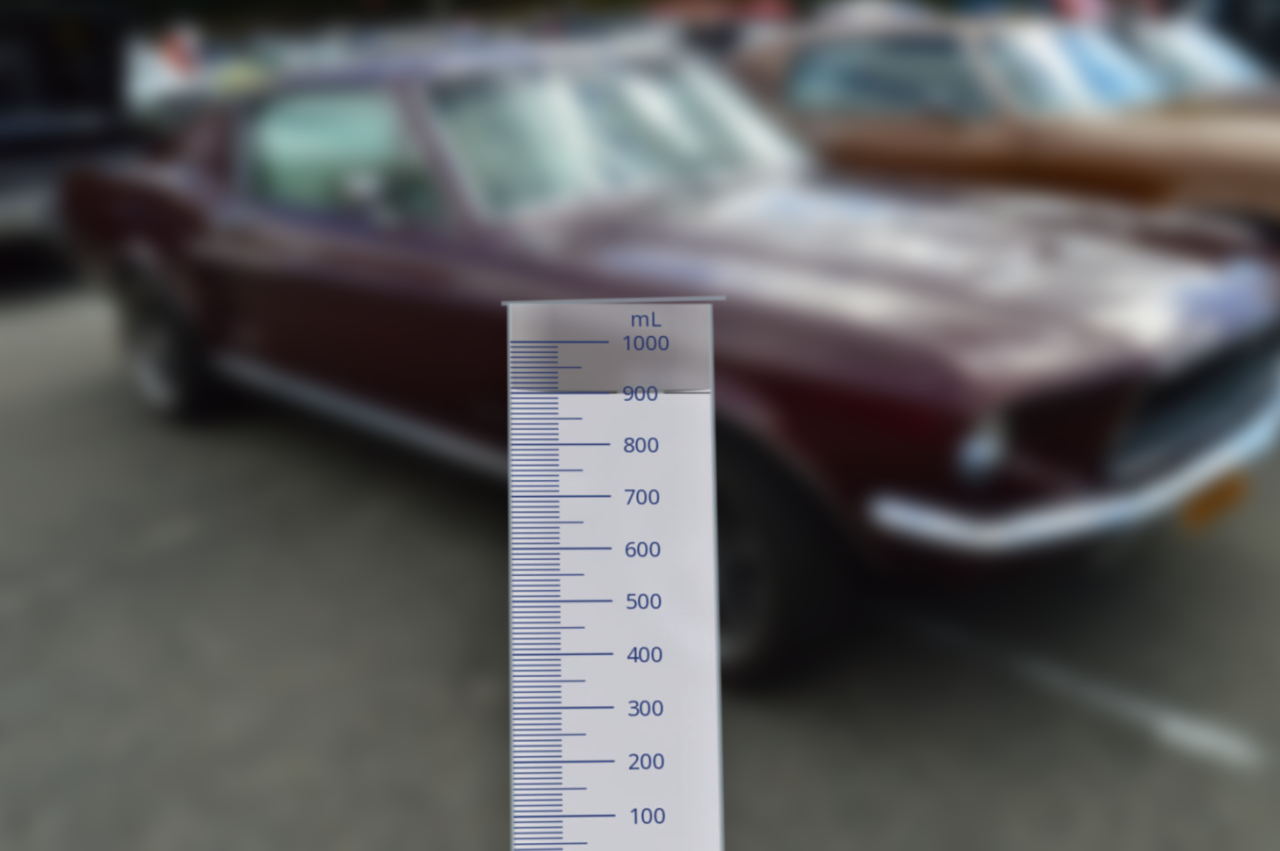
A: 900 mL
